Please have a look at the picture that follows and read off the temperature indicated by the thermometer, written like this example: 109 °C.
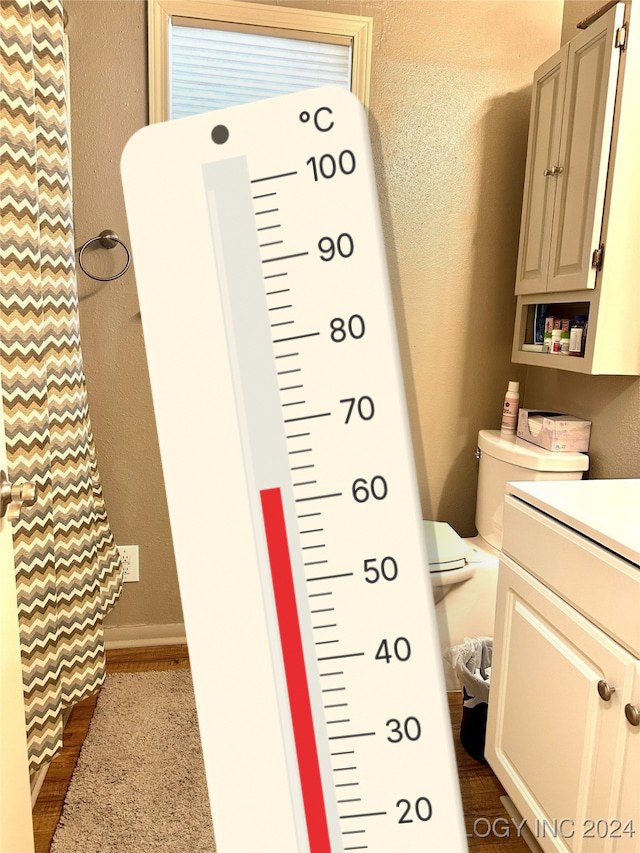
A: 62 °C
